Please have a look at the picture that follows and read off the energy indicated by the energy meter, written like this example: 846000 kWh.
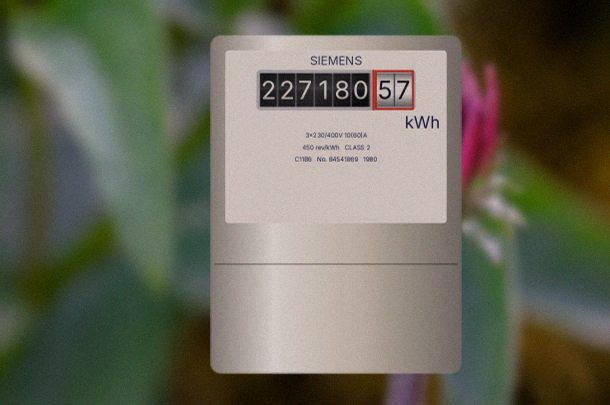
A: 227180.57 kWh
